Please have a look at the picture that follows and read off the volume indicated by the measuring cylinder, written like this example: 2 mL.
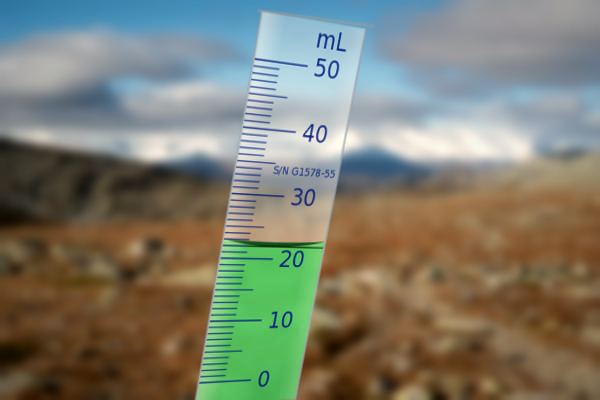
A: 22 mL
